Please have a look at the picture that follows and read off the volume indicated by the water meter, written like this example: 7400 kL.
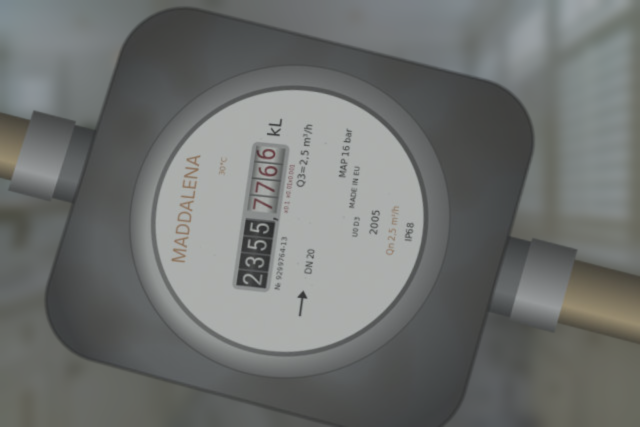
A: 2355.7766 kL
